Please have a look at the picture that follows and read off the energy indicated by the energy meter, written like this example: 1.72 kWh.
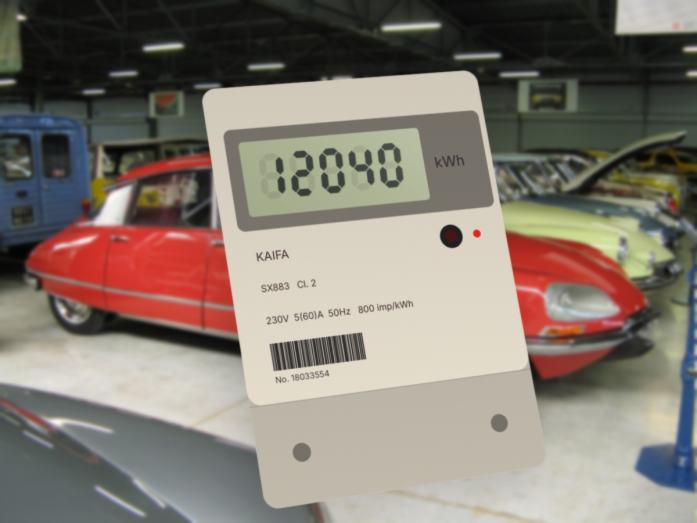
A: 12040 kWh
